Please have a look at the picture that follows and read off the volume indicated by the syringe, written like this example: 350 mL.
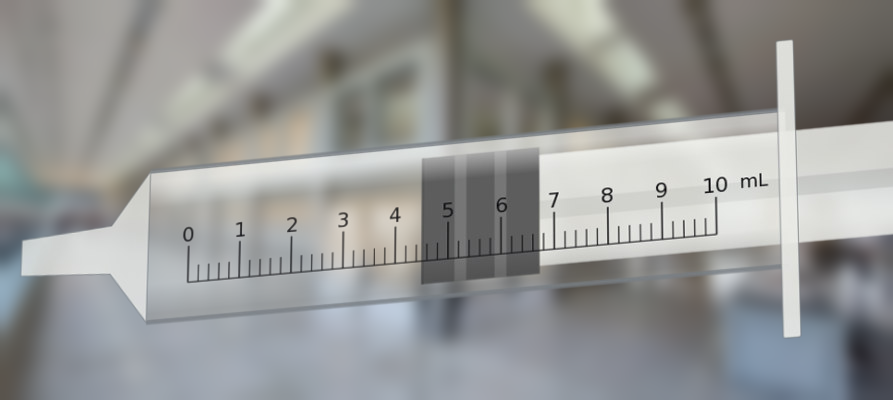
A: 4.5 mL
